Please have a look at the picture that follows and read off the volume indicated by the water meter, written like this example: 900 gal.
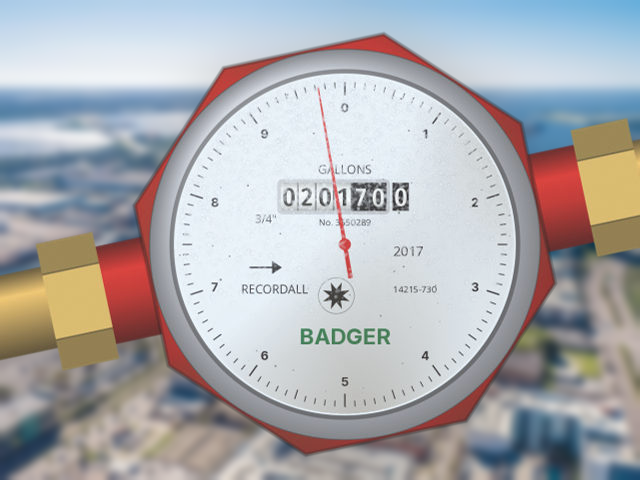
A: 201699.7 gal
